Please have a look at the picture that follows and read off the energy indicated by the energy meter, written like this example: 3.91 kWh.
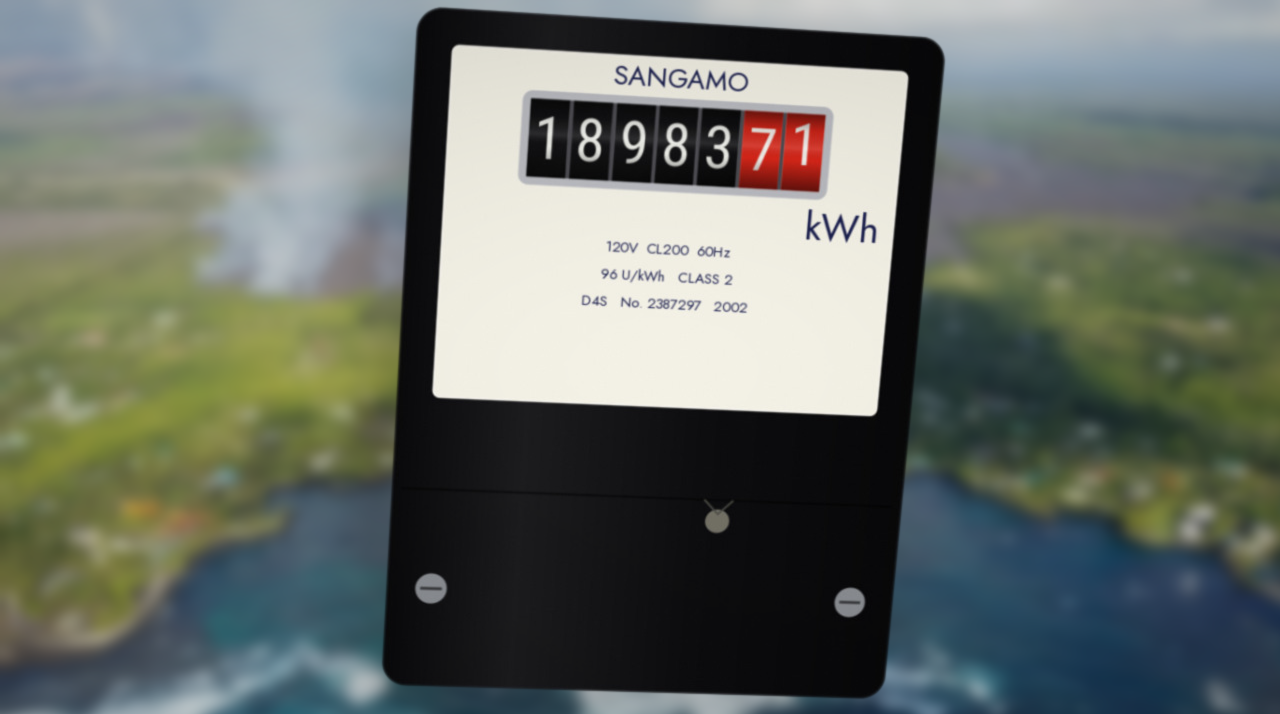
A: 18983.71 kWh
